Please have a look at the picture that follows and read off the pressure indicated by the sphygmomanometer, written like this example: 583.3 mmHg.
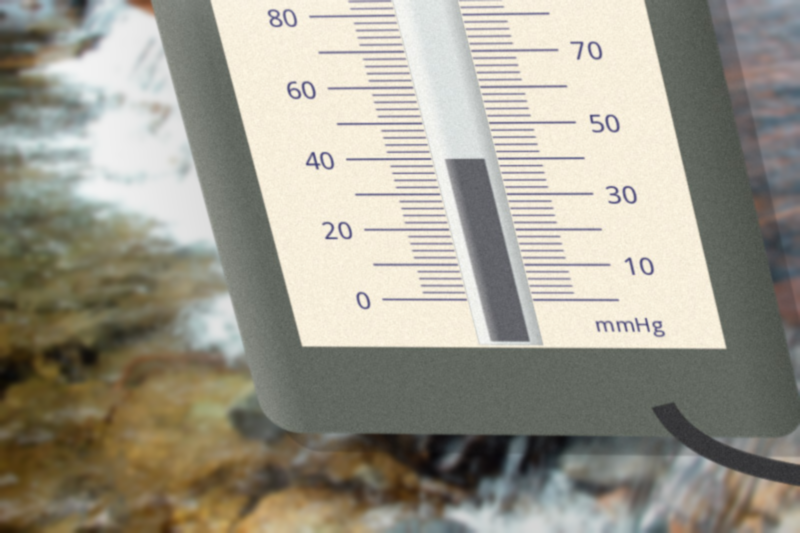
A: 40 mmHg
